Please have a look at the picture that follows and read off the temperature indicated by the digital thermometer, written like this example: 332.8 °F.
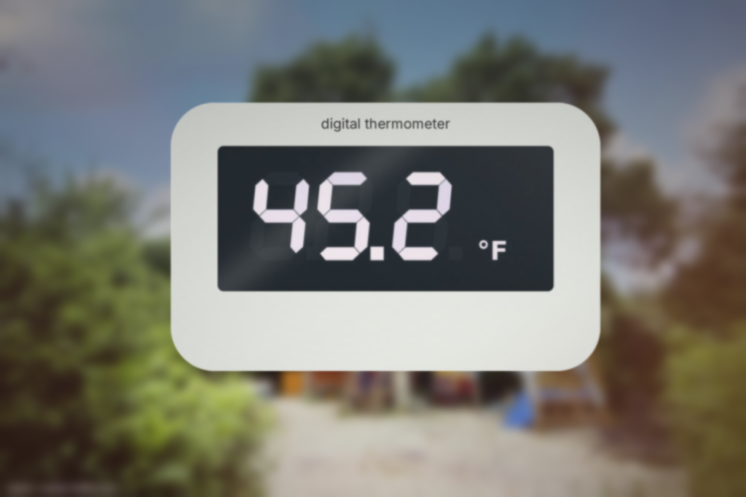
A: 45.2 °F
